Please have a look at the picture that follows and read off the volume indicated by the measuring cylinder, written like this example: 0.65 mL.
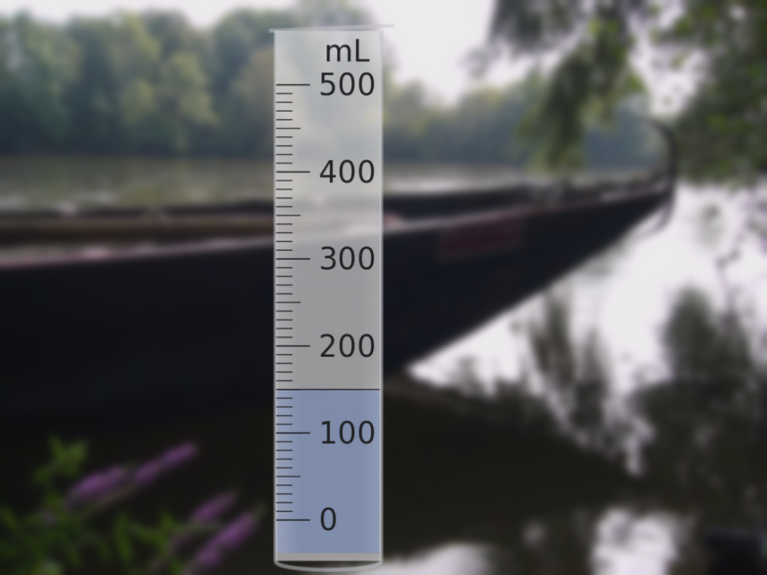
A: 150 mL
